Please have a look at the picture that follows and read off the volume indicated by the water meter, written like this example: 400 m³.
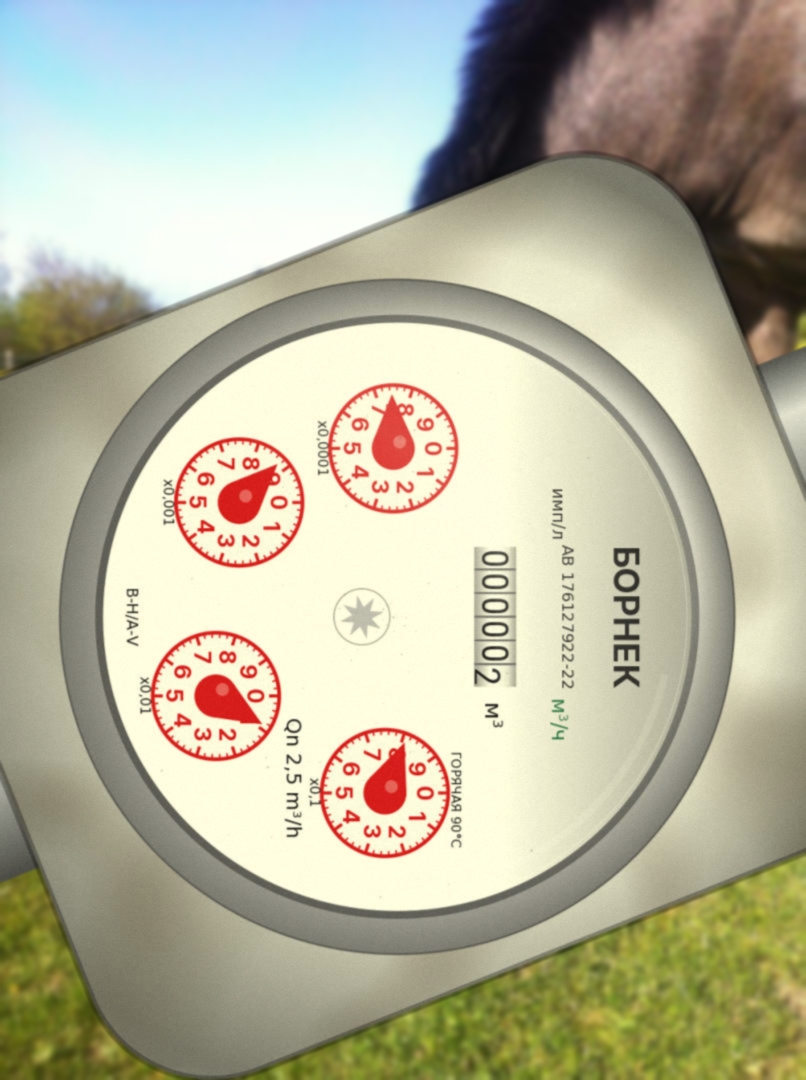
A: 1.8087 m³
